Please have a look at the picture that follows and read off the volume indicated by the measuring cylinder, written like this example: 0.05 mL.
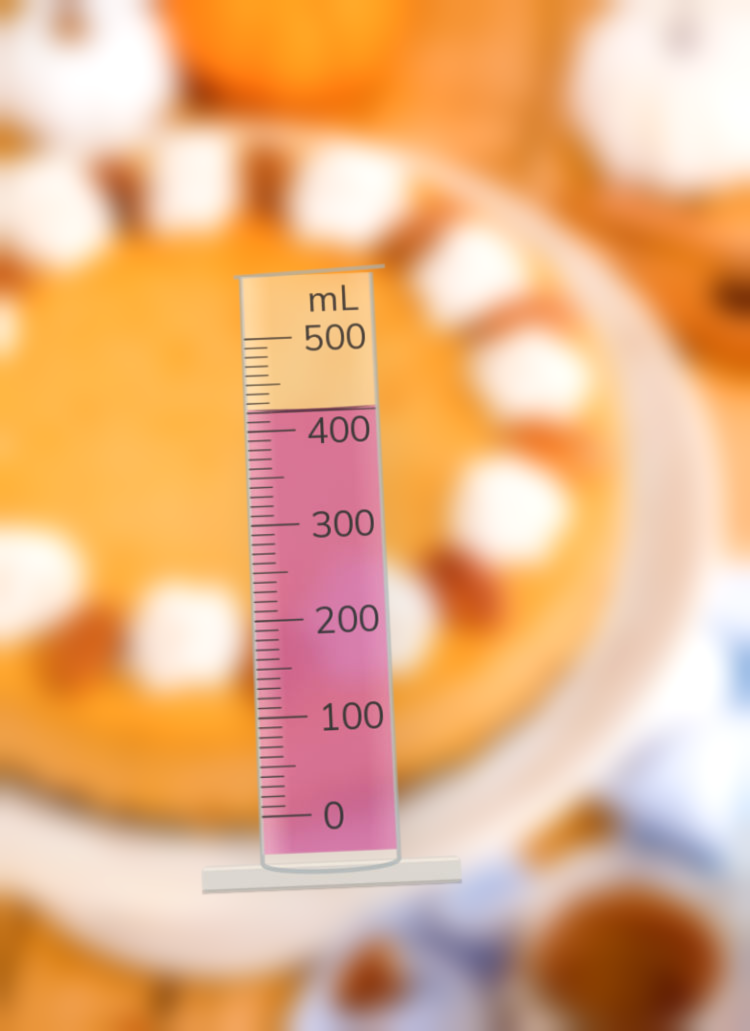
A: 420 mL
